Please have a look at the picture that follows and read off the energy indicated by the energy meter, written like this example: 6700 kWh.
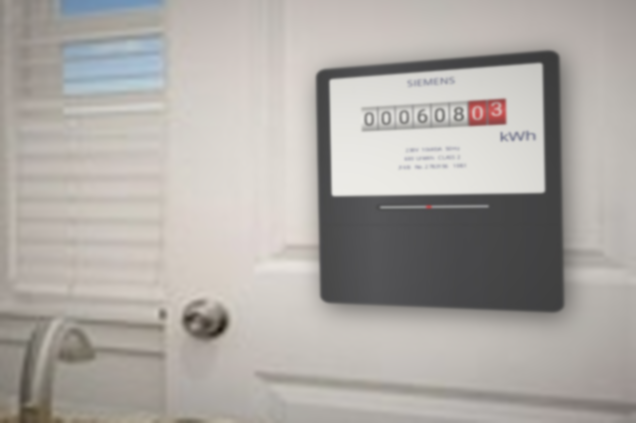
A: 608.03 kWh
